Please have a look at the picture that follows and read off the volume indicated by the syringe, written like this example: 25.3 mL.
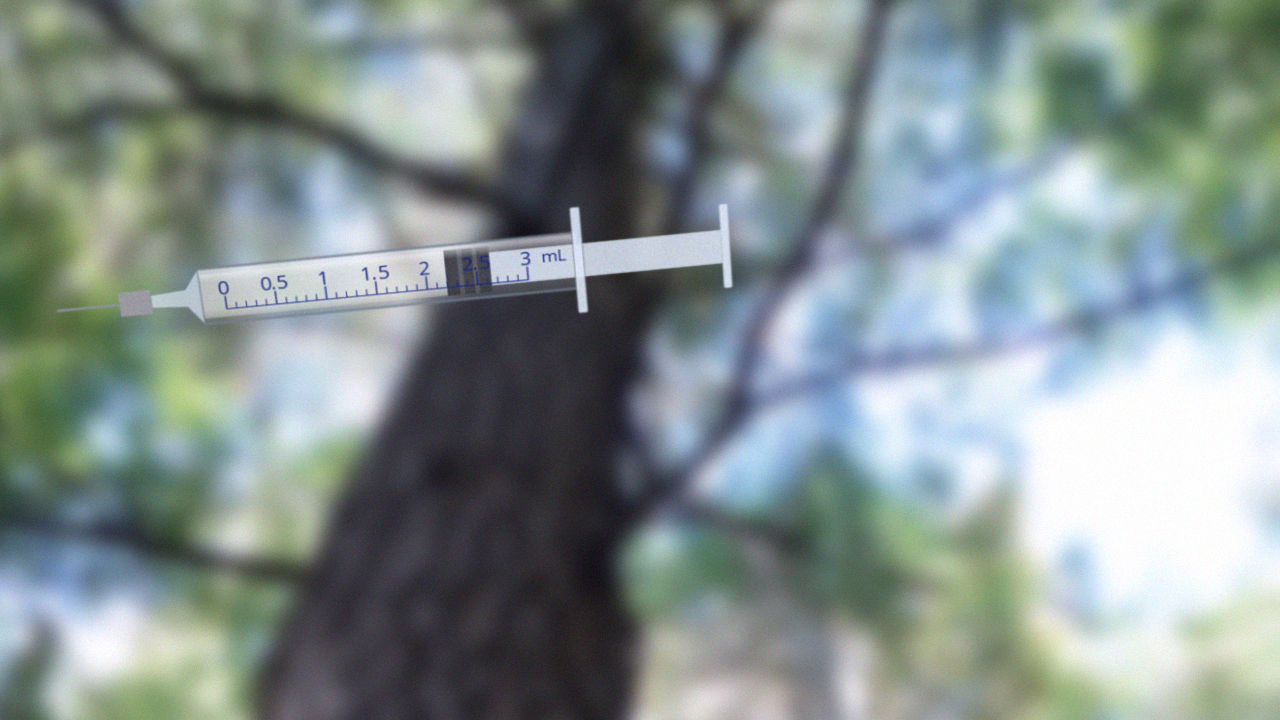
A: 2.2 mL
